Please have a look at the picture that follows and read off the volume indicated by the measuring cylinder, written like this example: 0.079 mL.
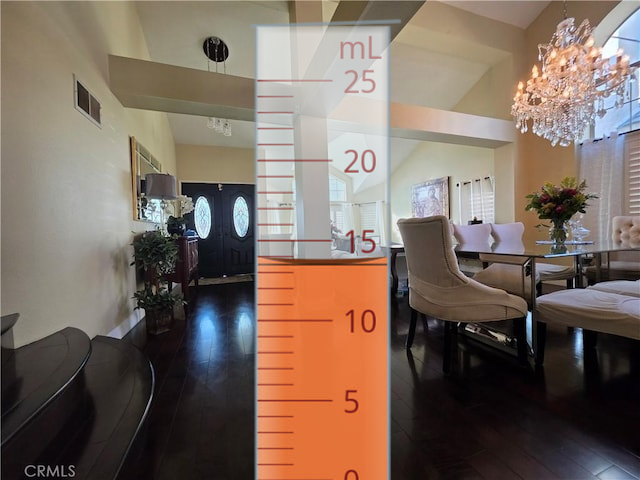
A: 13.5 mL
